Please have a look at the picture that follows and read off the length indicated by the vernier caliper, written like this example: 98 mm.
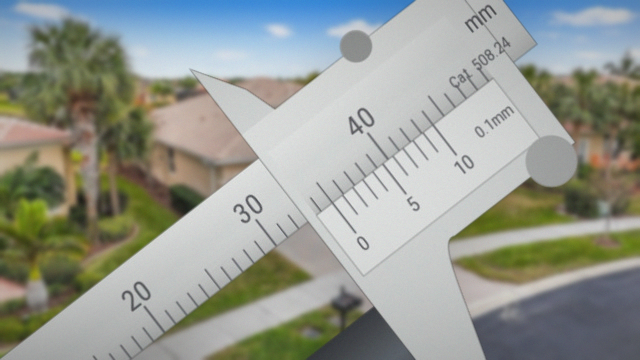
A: 35.0 mm
